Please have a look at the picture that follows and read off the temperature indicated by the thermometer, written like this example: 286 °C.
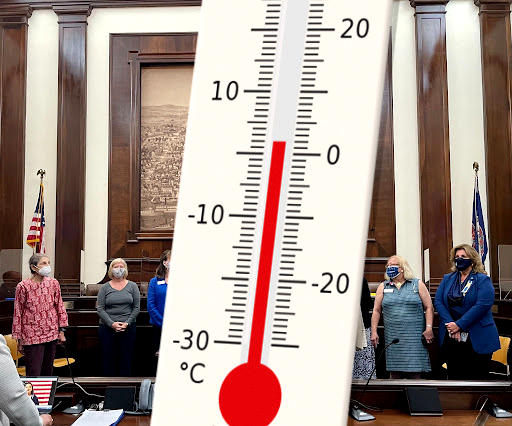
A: 2 °C
